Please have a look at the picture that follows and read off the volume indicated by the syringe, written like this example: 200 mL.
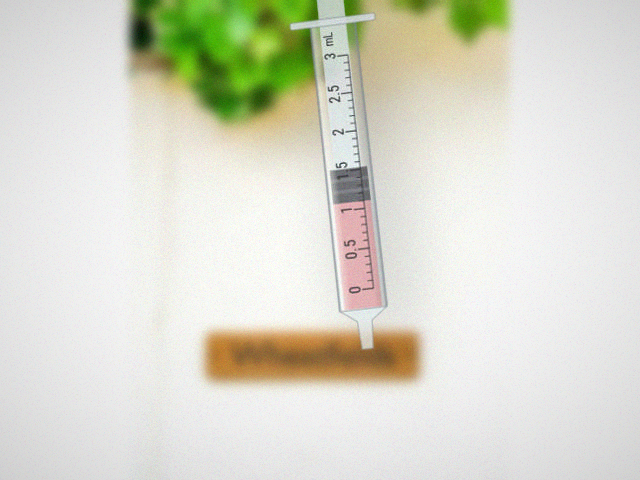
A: 1.1 mL
